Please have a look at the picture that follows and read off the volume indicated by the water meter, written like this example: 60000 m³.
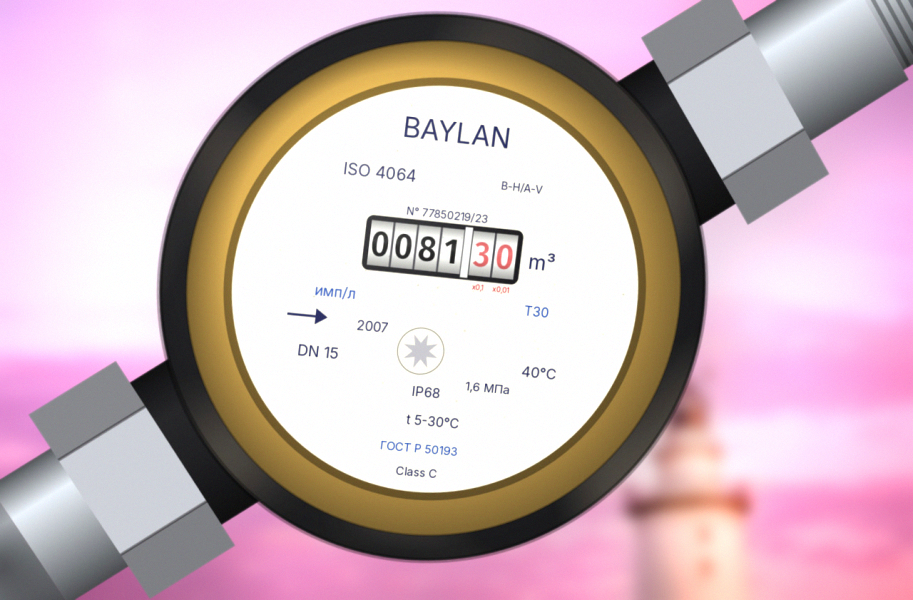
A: 81.30 m³
